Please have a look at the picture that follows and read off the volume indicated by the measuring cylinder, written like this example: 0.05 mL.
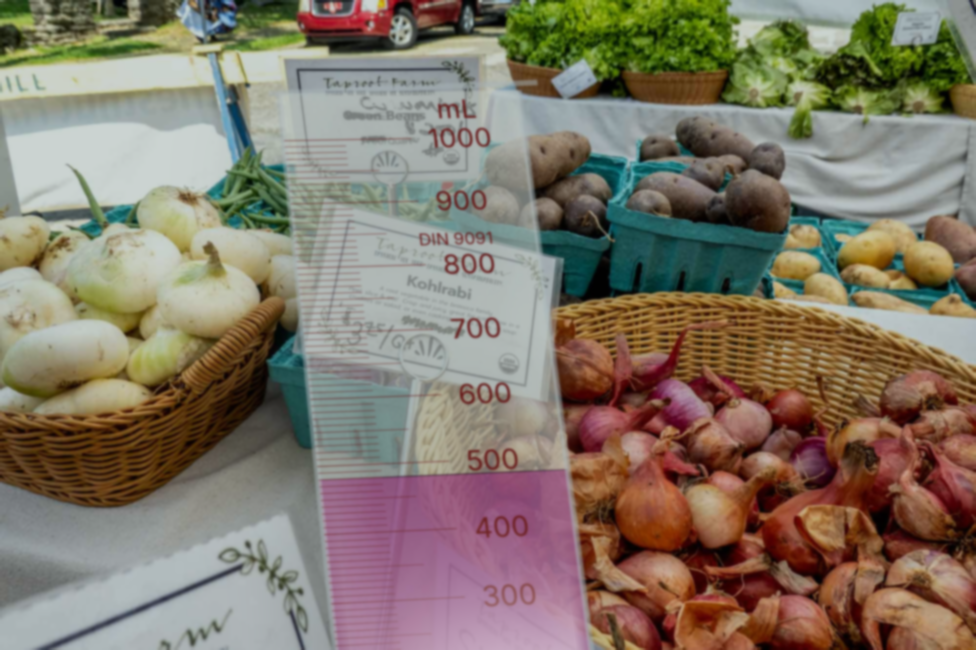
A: 480 mL
